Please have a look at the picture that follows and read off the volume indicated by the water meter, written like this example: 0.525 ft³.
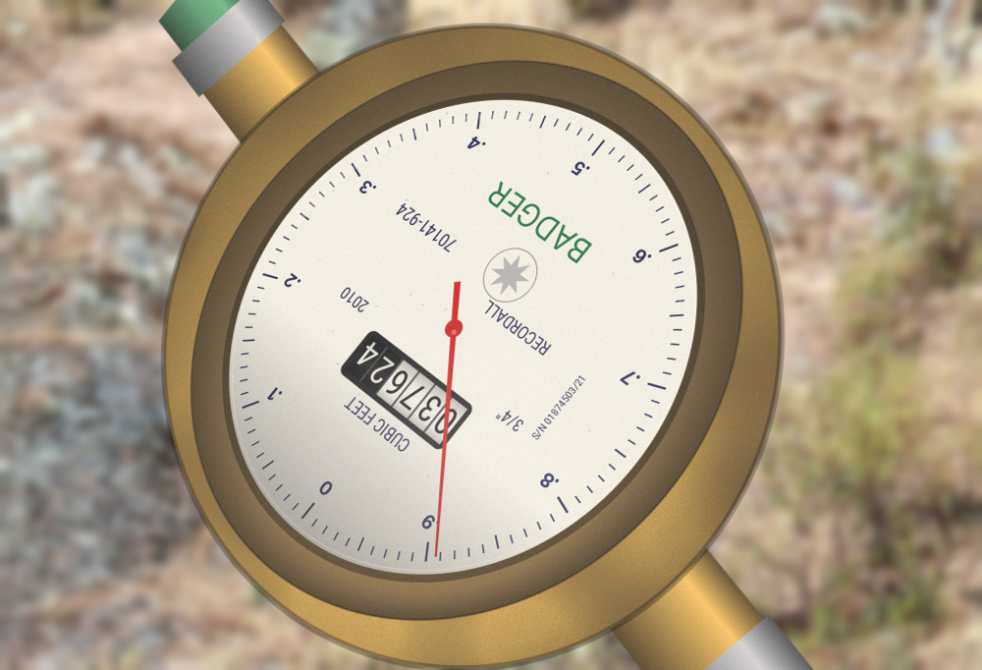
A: 37623.89 ft³
